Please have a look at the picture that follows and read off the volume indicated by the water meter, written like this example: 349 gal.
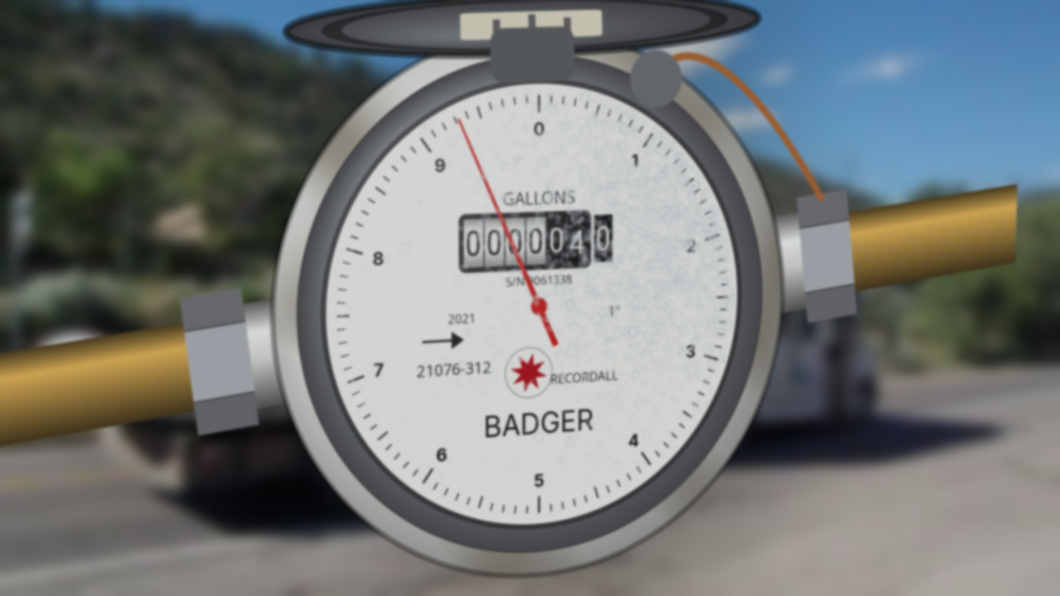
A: 39.3 gal
